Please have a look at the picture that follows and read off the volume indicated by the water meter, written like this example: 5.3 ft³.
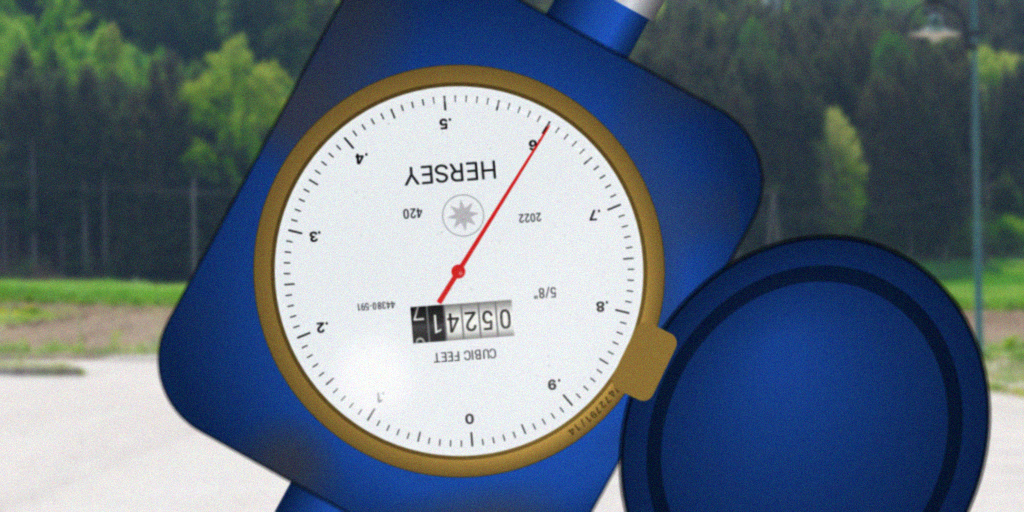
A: 52416.60 ft³
